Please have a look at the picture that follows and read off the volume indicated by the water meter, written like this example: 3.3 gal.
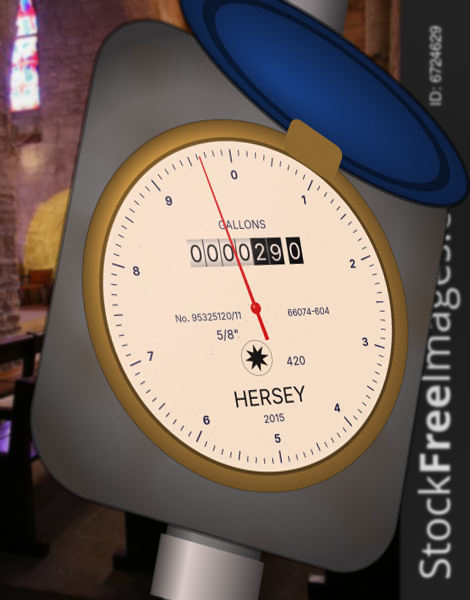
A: 289.6 gal
